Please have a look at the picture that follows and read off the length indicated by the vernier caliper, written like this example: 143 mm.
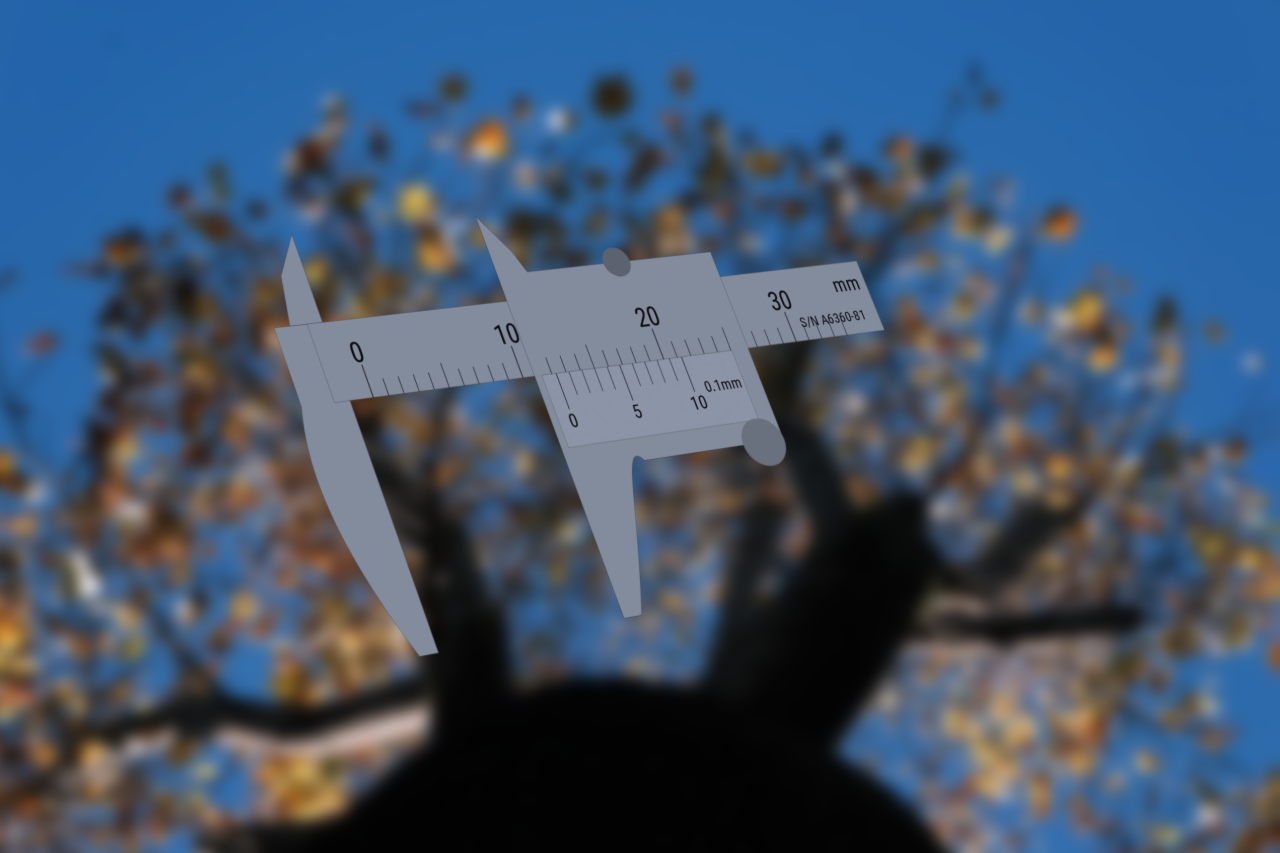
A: 12.3 mm
